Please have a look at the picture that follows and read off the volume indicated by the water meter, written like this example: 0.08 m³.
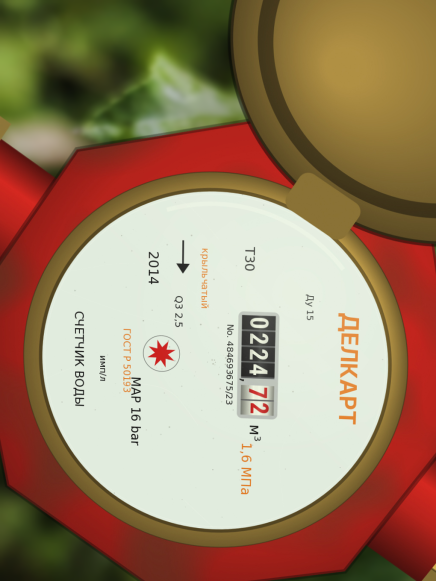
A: 224.72 m³
